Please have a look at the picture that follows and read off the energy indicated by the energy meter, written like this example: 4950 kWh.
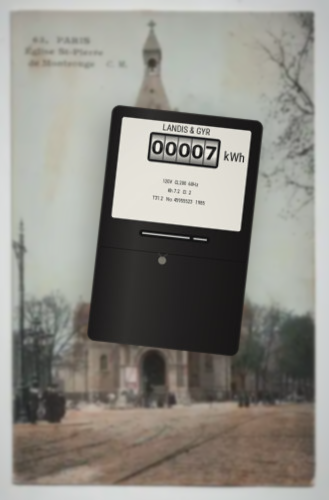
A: 7 kWh
